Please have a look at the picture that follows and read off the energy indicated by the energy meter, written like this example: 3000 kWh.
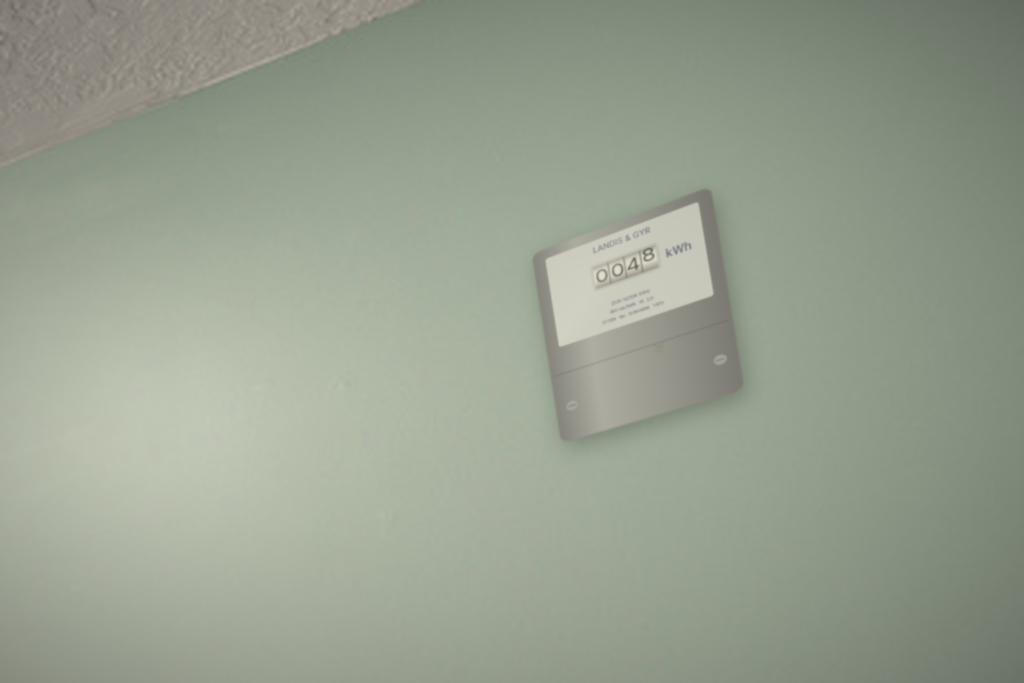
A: 48 kWh
